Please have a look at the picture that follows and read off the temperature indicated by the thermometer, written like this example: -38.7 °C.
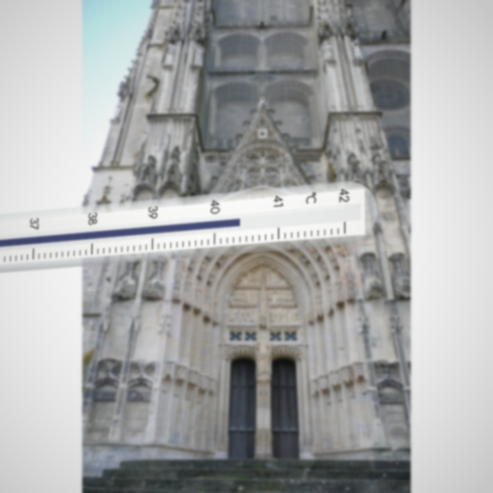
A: 40.4 °C
